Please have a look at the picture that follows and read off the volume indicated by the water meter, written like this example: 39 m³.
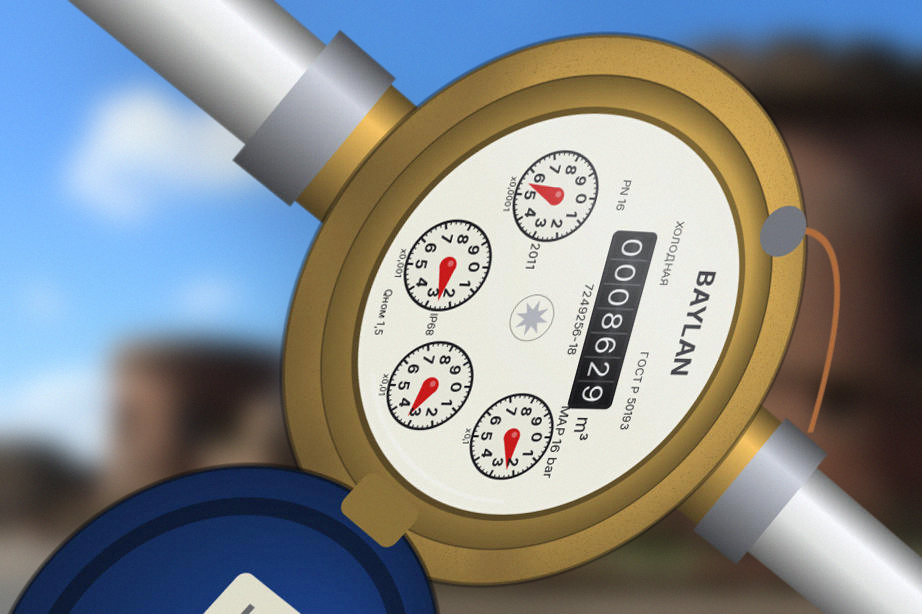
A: 8629.2325 m³
